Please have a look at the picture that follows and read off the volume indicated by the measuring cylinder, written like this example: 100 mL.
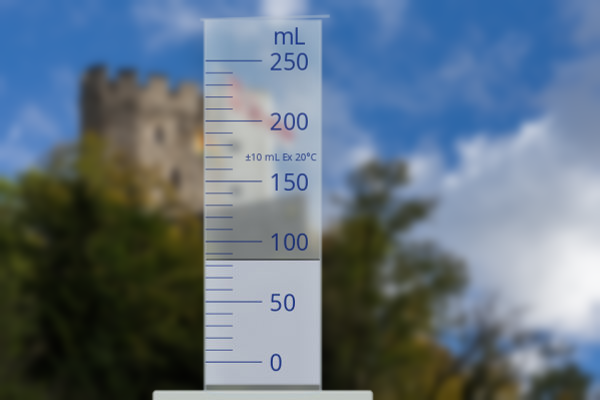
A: 85 mL
